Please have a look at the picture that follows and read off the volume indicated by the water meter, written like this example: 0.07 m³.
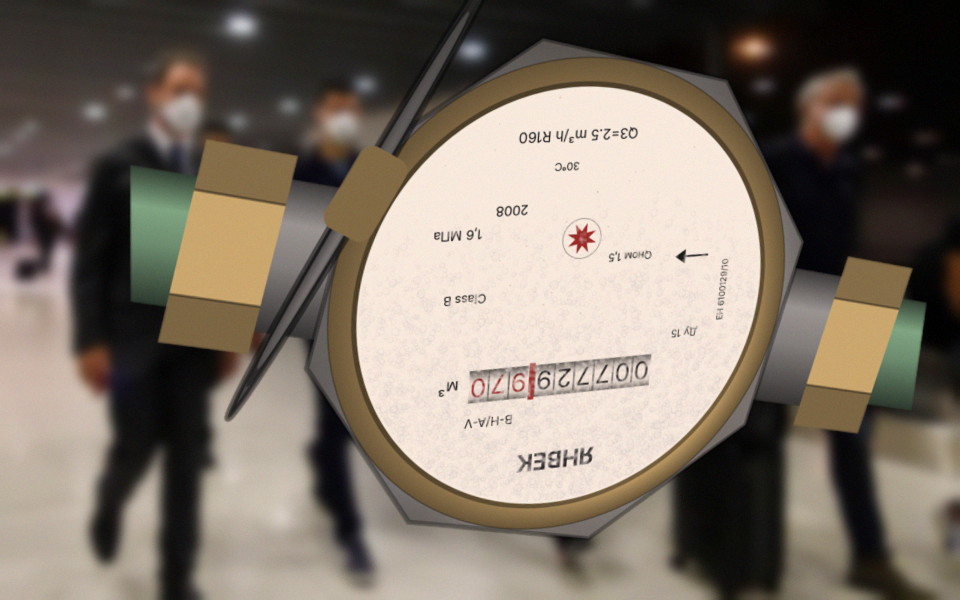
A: 7729.970 m³
